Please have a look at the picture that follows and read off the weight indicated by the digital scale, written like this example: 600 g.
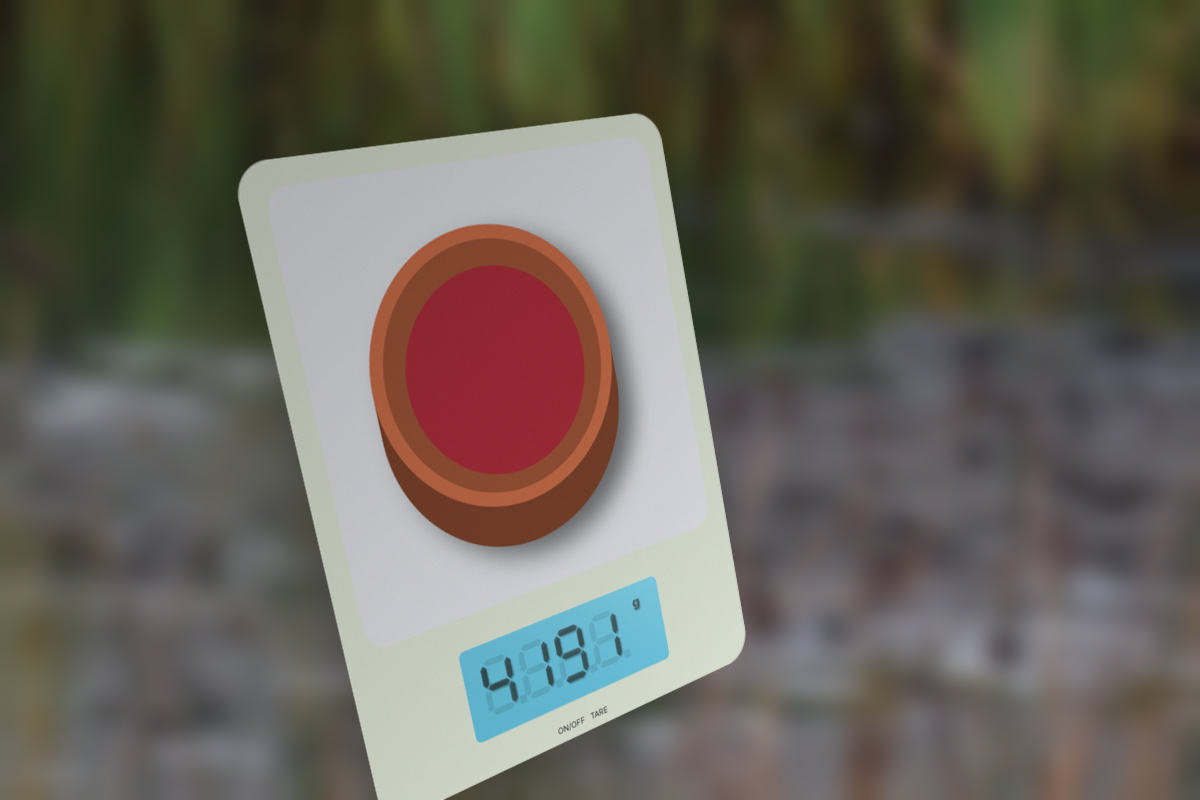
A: 4191 g
